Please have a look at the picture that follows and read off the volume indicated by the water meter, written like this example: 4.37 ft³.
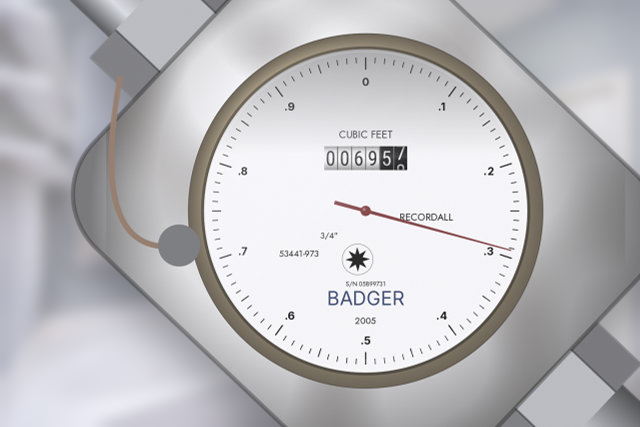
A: 6957.29 ft³
